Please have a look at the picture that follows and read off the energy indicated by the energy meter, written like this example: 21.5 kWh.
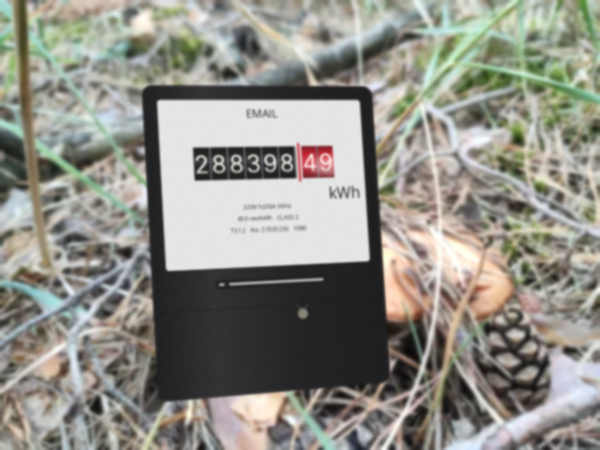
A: 288398.49 kWh
